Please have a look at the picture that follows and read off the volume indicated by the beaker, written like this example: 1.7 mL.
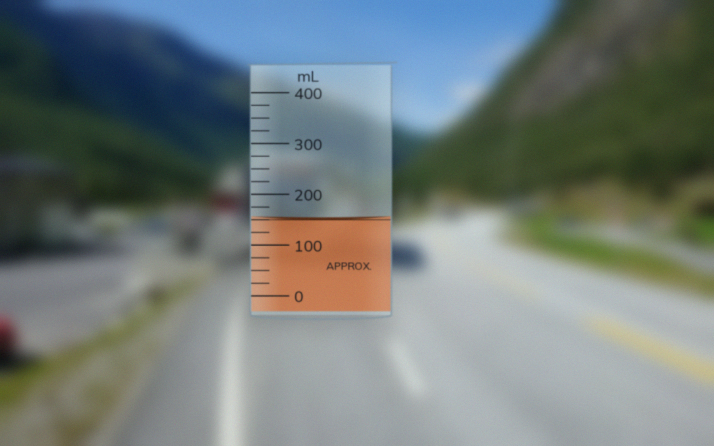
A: 150 mL
